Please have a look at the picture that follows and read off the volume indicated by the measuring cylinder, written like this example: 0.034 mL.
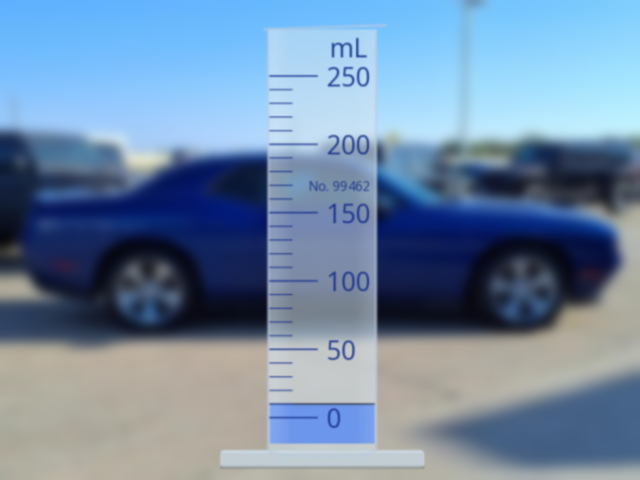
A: 10 mL
